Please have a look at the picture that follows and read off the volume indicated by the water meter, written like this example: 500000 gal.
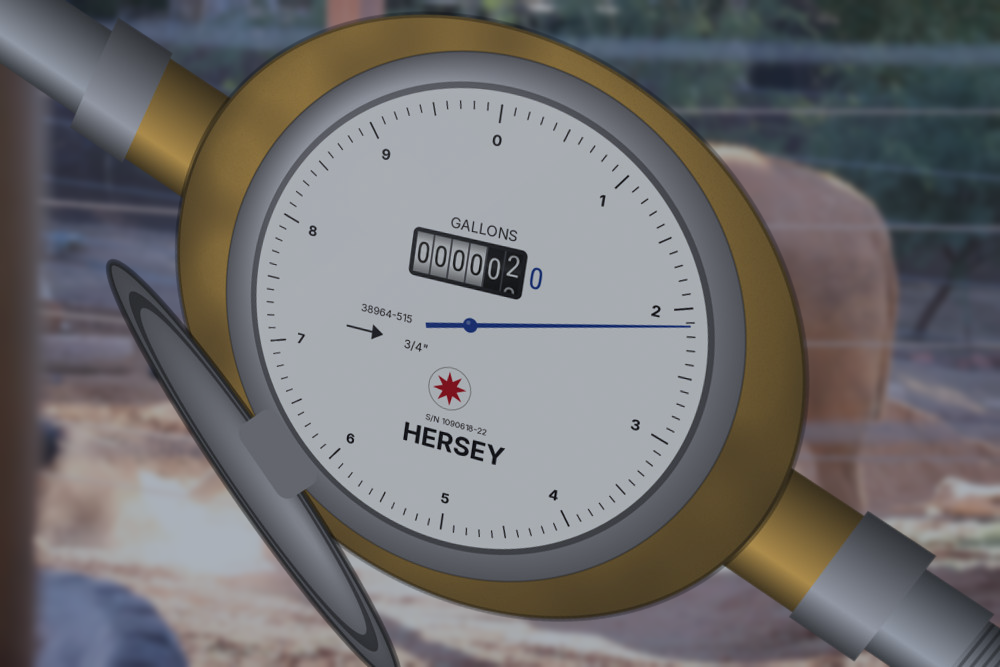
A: 22.1 gal
